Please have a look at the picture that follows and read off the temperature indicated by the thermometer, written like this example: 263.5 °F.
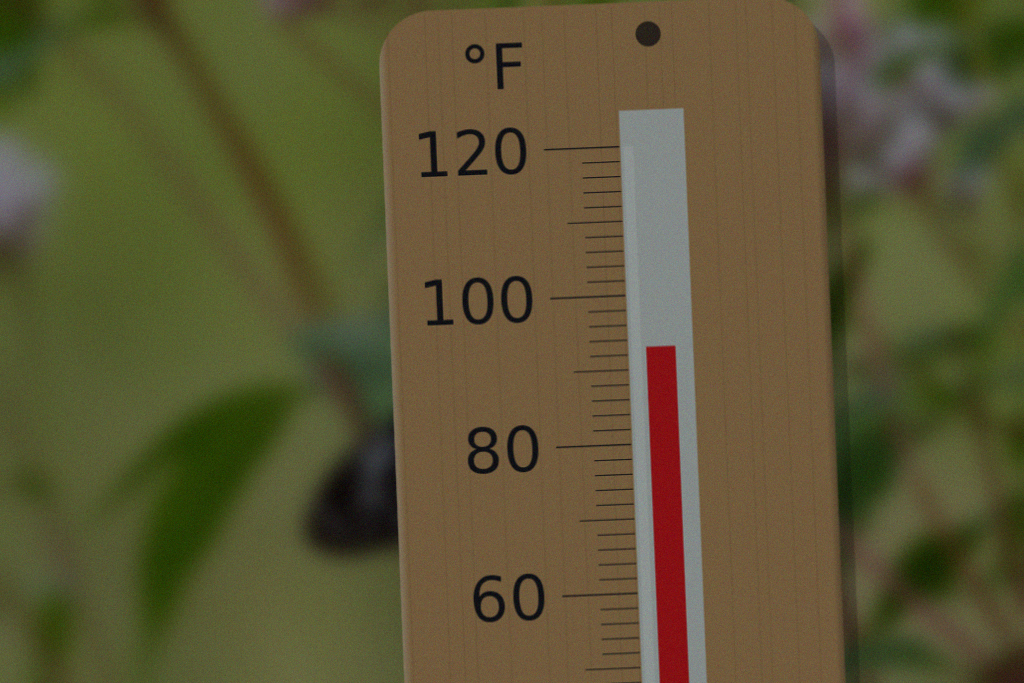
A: 93 °F
